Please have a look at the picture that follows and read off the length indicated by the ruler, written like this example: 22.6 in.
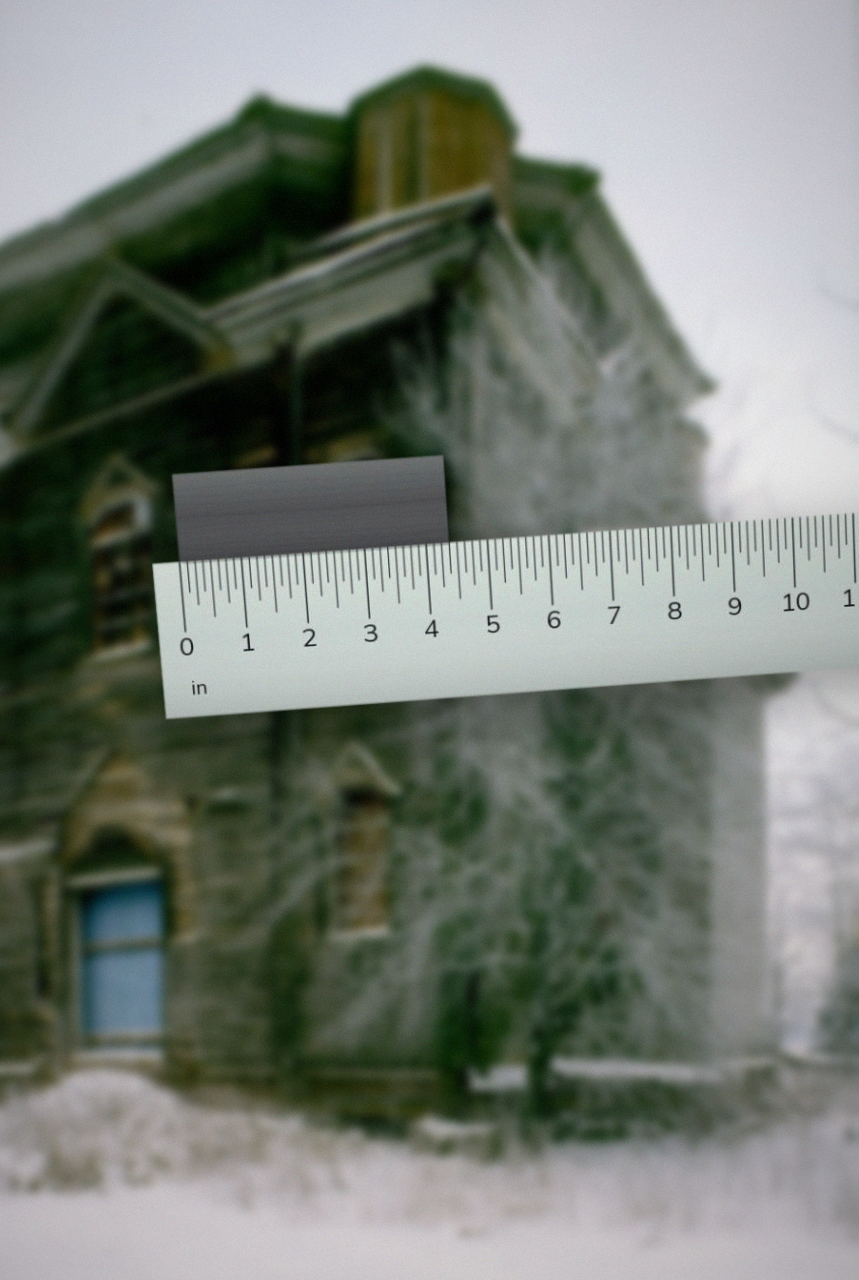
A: 4.375 in
